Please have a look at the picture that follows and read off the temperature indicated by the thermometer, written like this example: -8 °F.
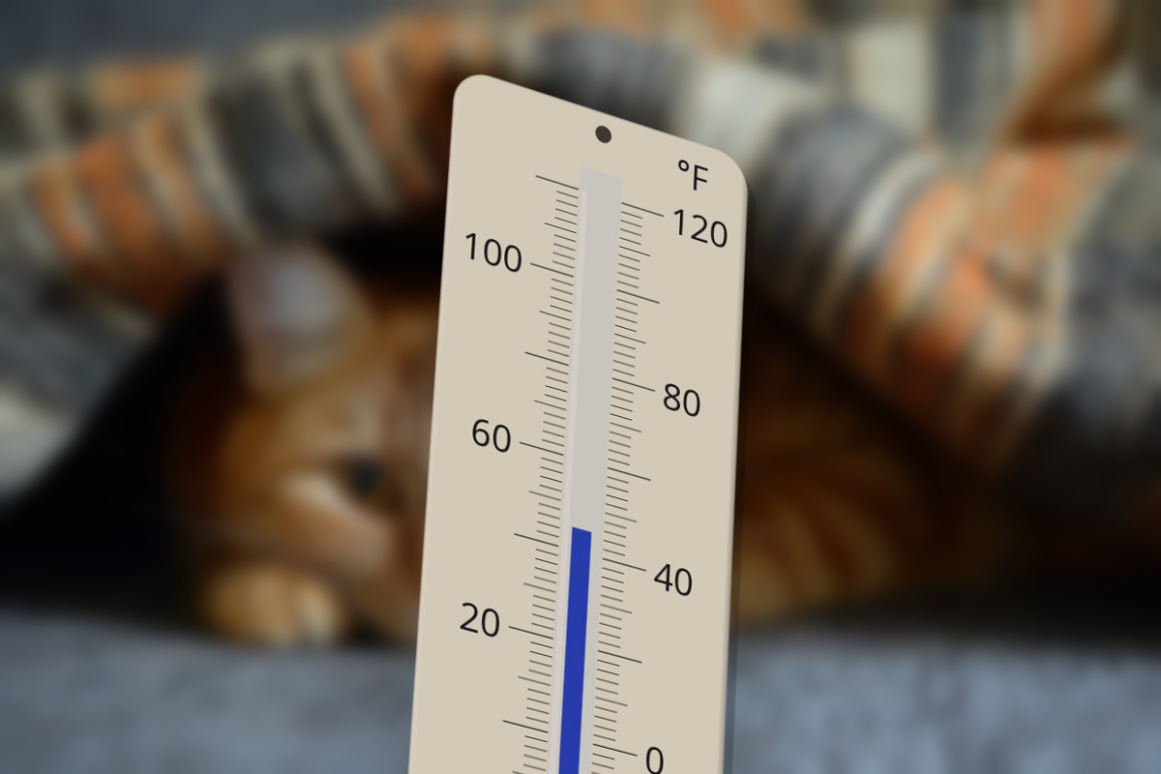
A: 45 °F
